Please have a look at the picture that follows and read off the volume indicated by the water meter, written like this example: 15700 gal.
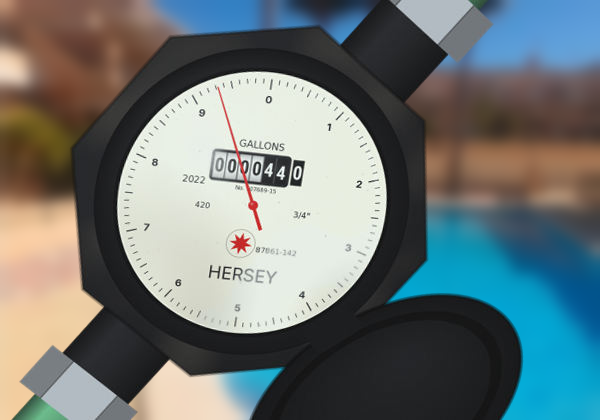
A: 439.3 gal
